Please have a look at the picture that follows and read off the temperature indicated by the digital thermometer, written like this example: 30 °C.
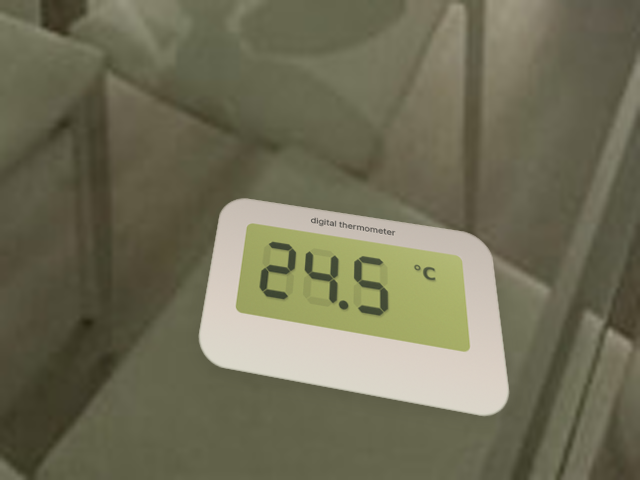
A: 24.5 °C
